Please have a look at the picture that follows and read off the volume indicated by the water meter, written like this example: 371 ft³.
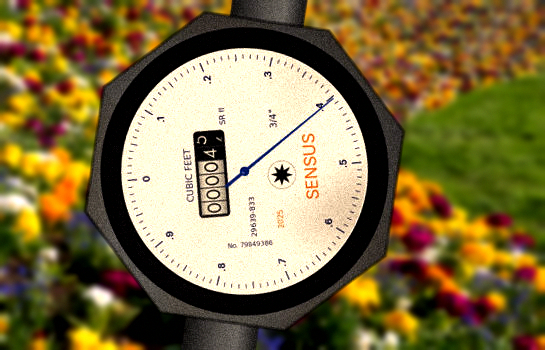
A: 45.40 ft³
